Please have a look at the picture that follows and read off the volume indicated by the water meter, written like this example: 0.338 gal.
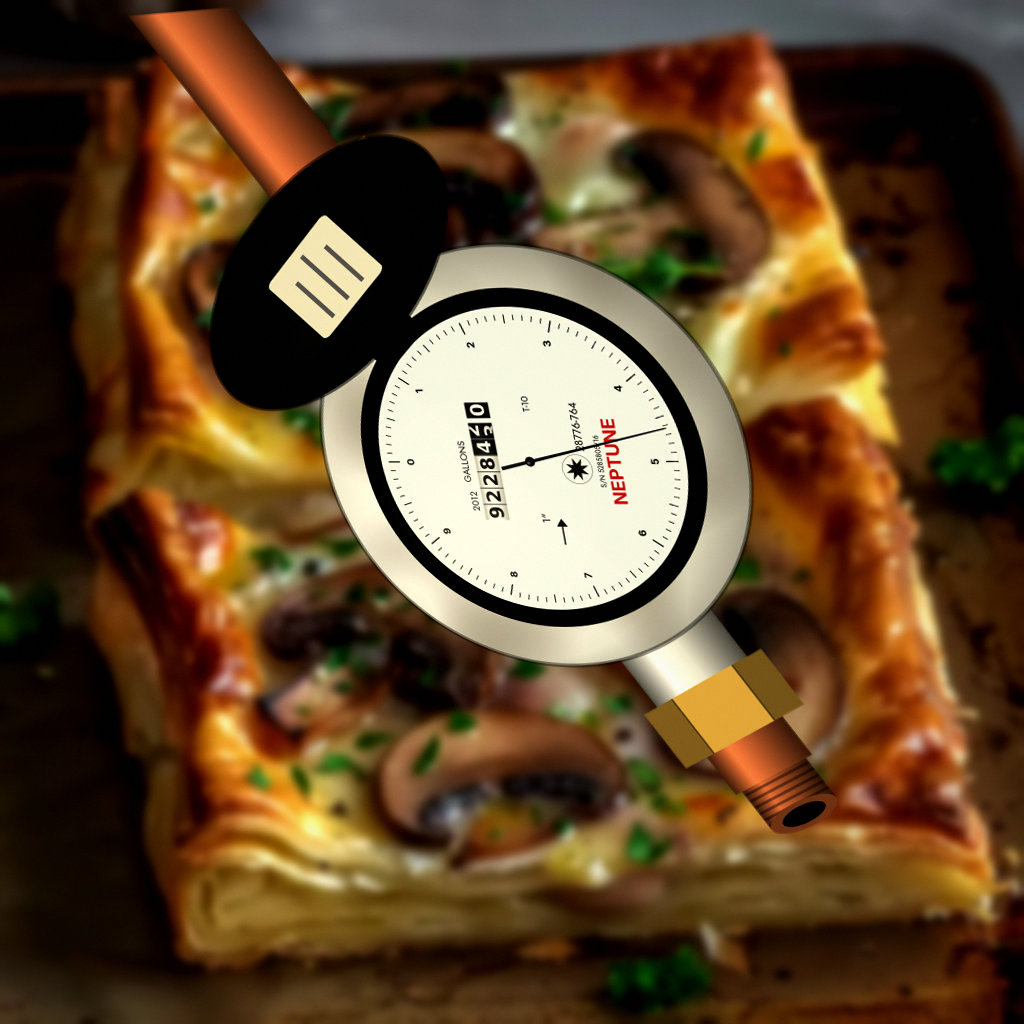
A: 9228424.6 gal
